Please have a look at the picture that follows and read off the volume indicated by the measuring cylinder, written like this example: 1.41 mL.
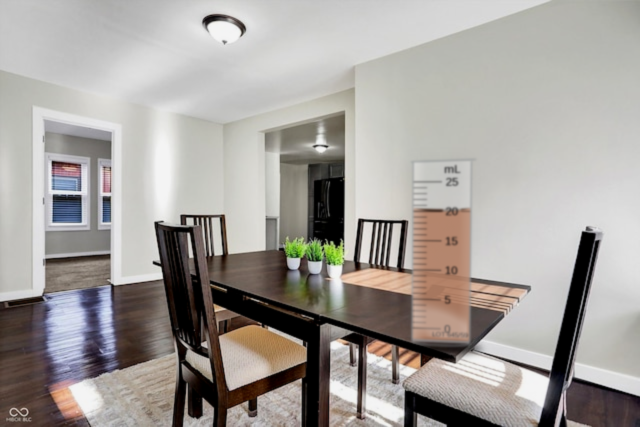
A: 20 mL
